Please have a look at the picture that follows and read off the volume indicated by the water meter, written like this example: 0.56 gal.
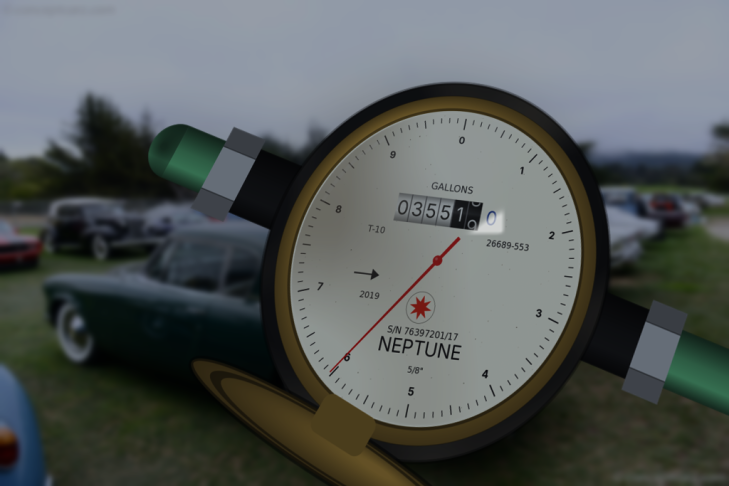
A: 355186.0 gal
